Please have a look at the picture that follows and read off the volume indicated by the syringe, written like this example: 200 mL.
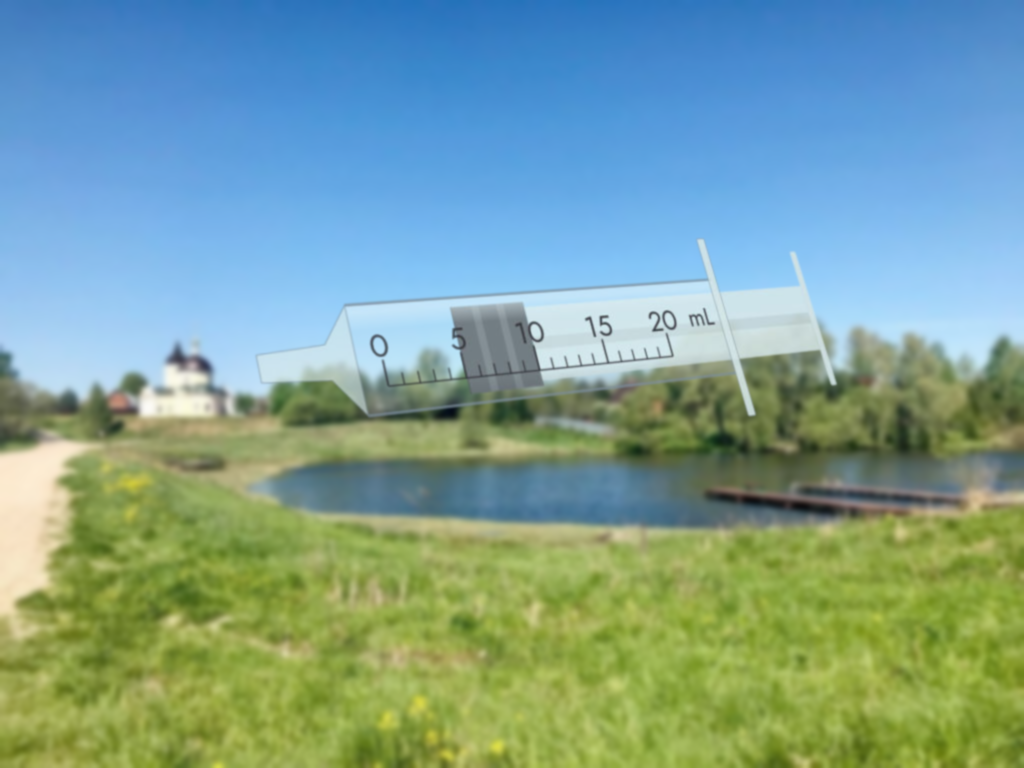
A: 5 mL
